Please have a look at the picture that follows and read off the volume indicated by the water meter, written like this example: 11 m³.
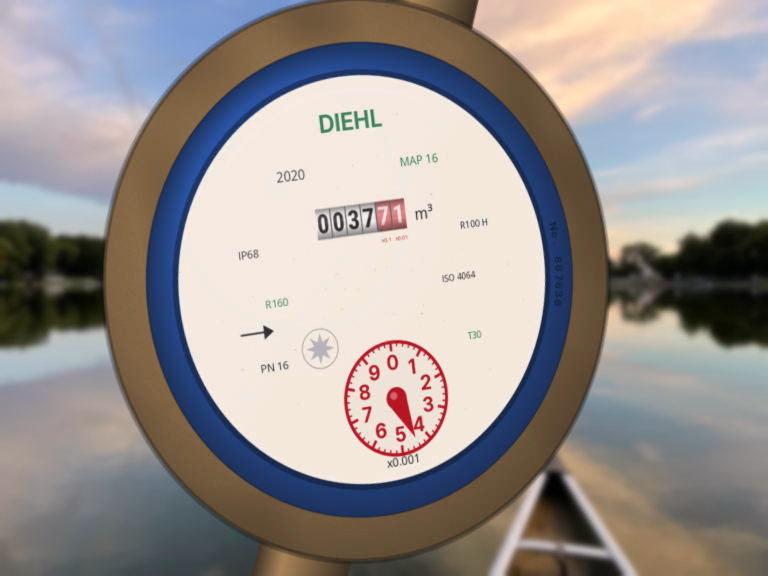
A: 37.714 m³
